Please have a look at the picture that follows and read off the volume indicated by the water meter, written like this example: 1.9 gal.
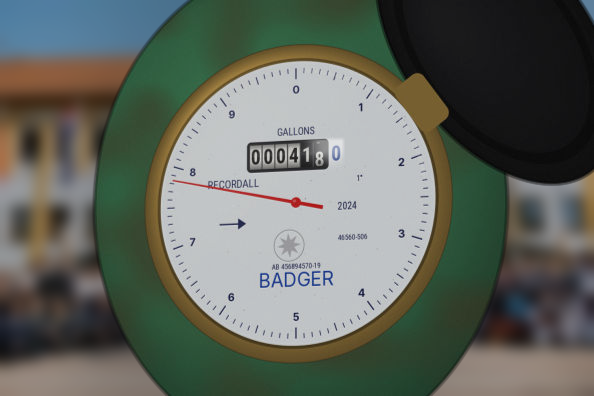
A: 4177.8 gal
